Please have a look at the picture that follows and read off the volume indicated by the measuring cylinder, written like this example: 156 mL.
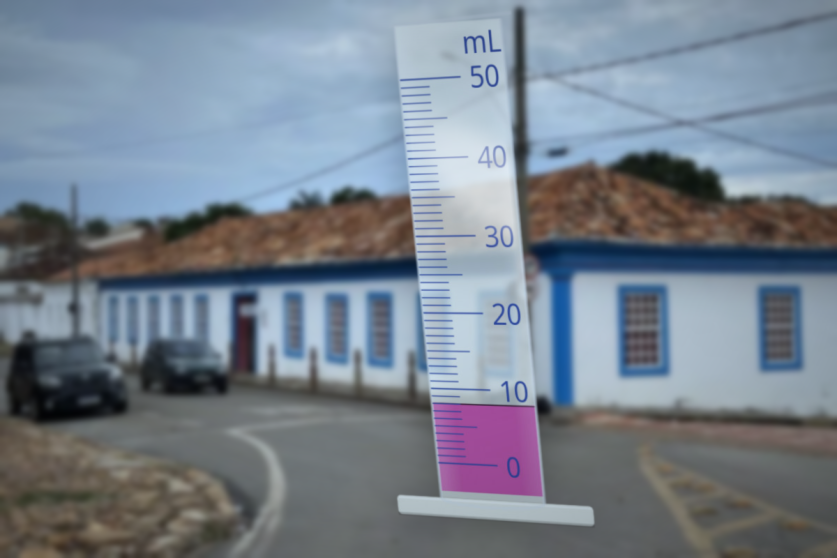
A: 8 mL
